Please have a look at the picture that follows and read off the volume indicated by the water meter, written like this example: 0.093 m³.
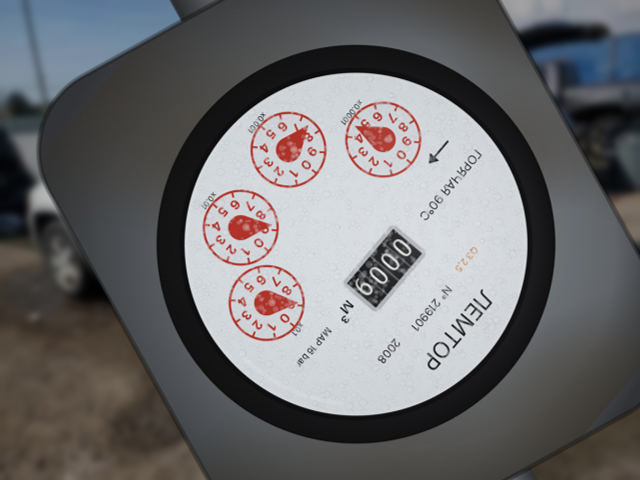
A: 8.8874 m³
